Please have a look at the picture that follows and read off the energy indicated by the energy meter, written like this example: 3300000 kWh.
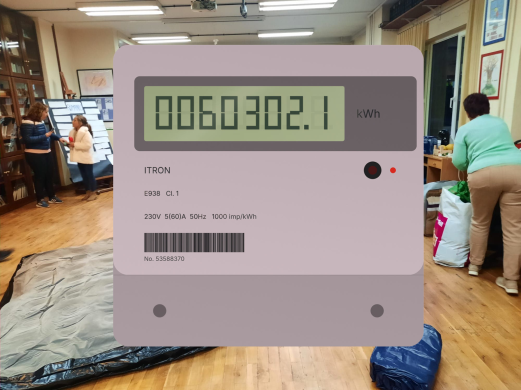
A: 60302.1 kWh
